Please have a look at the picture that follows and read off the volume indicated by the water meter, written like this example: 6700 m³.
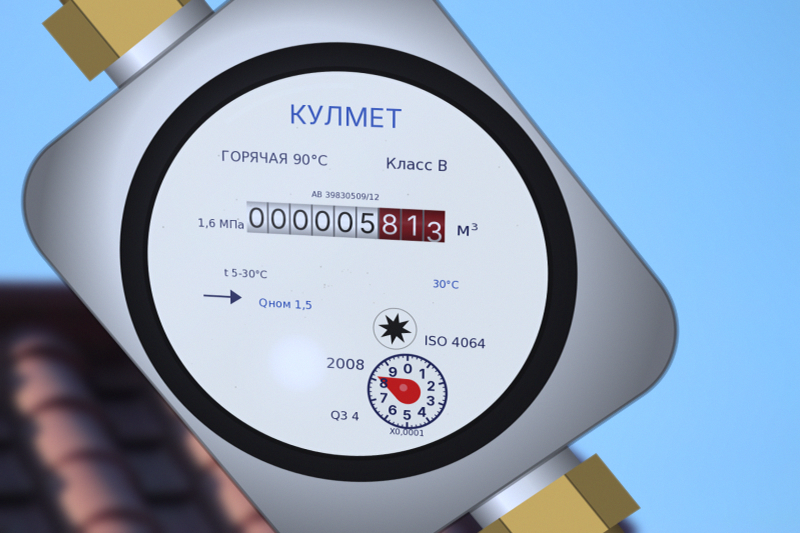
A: 5.8128 m³
